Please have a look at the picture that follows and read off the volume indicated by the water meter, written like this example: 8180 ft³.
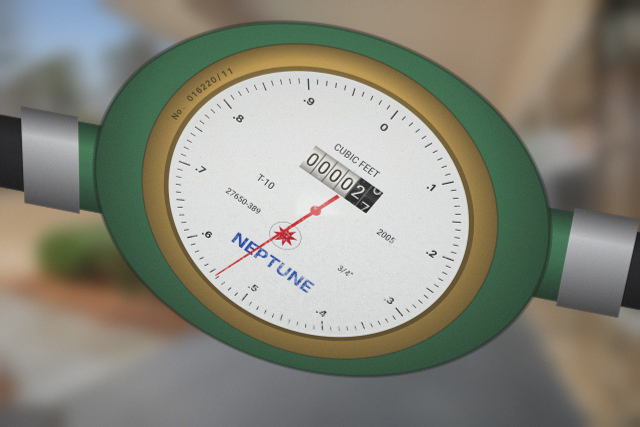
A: 26.54 ft³
